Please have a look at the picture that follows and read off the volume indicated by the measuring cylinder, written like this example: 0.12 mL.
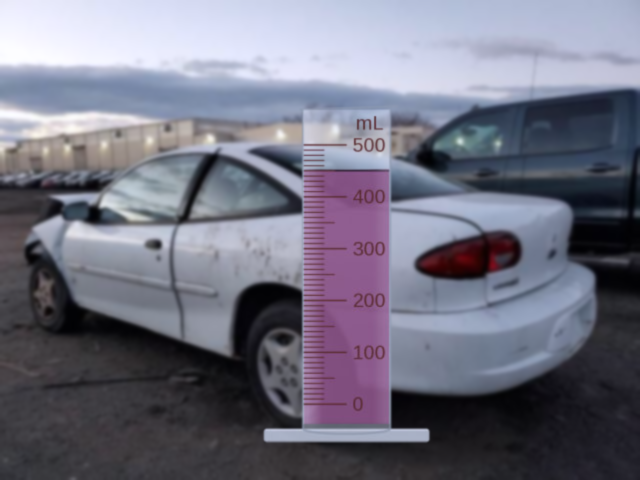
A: 450 mL
